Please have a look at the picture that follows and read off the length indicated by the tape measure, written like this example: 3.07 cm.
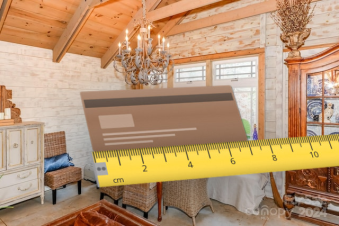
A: 7 cm
